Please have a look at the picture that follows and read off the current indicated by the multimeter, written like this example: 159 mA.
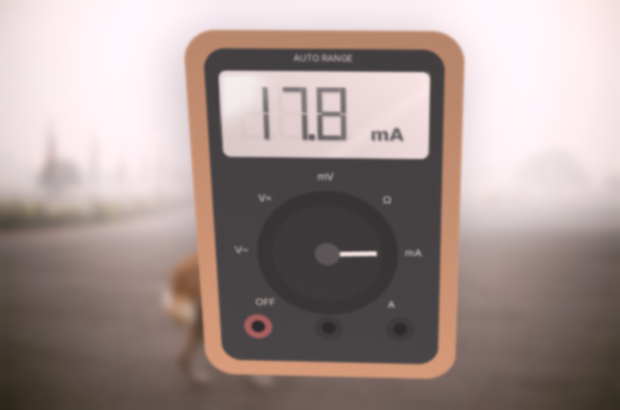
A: 17.8 mA
